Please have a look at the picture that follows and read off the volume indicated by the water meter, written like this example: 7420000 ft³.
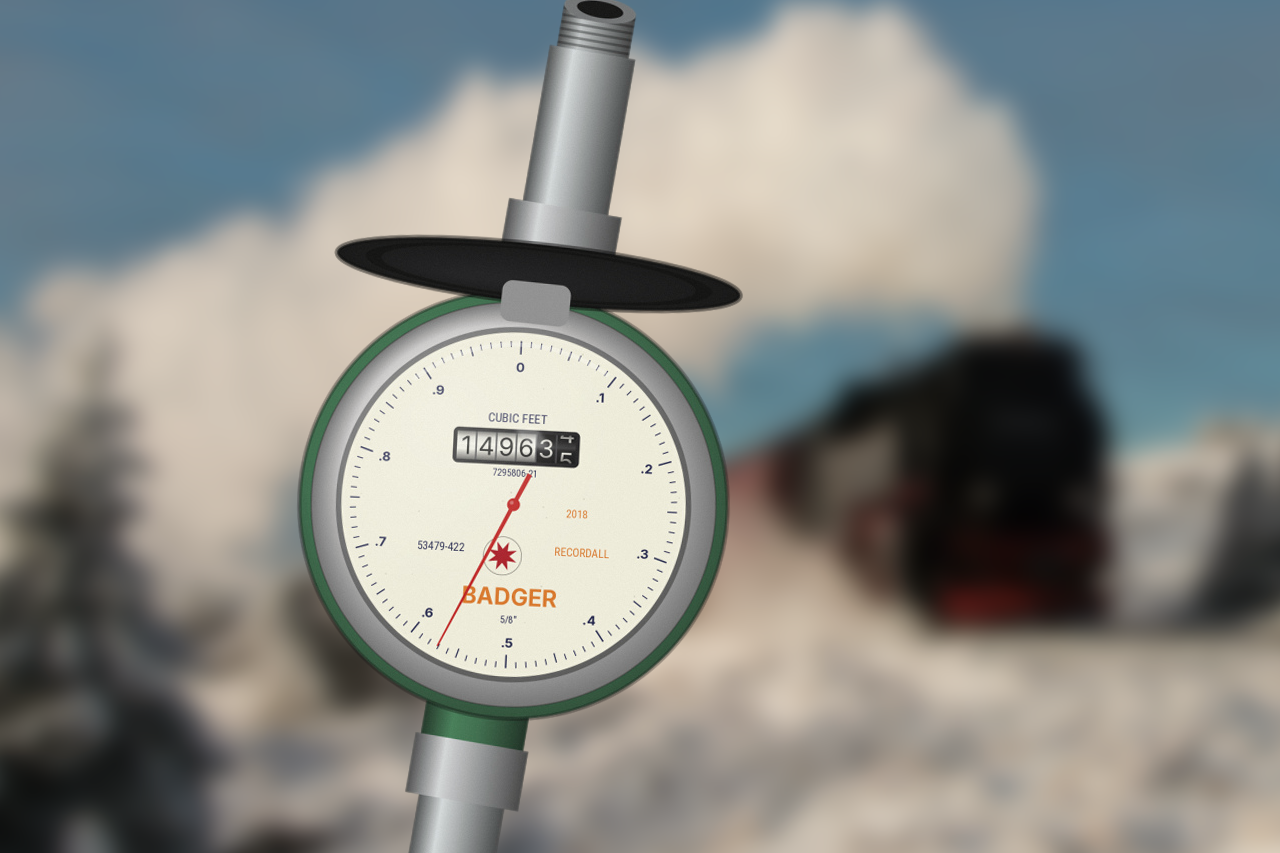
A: 149634.57 ft³
